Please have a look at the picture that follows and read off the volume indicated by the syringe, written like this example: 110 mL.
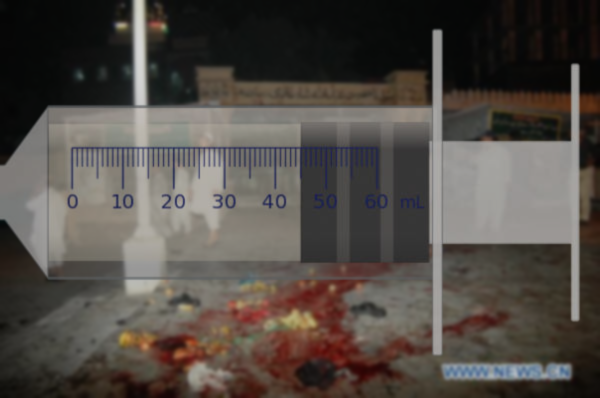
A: 45 mL
